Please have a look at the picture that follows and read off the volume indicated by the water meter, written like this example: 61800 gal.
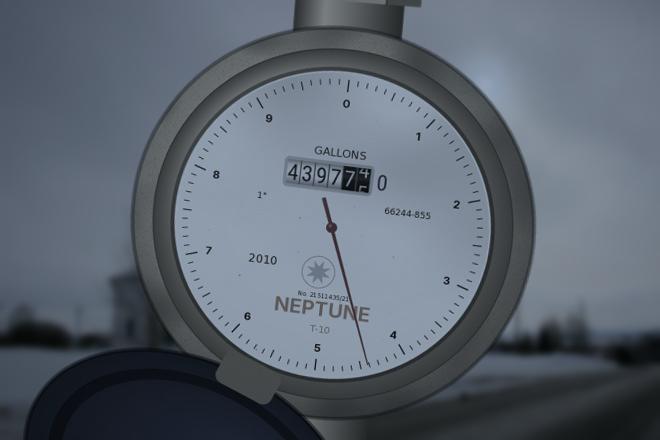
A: 4397744.4 gal
